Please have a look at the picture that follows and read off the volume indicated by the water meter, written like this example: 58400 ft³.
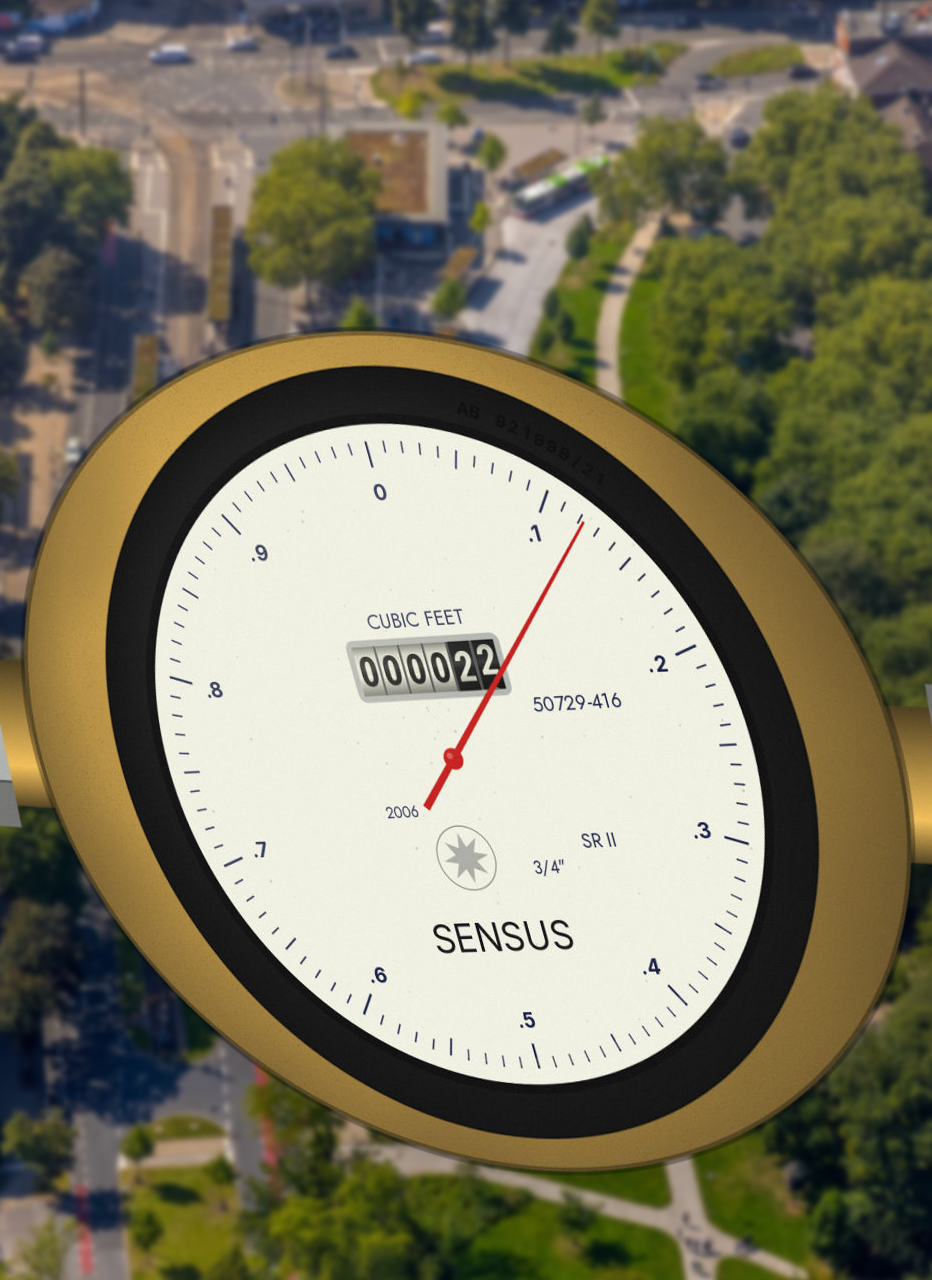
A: 22.12 ft³
